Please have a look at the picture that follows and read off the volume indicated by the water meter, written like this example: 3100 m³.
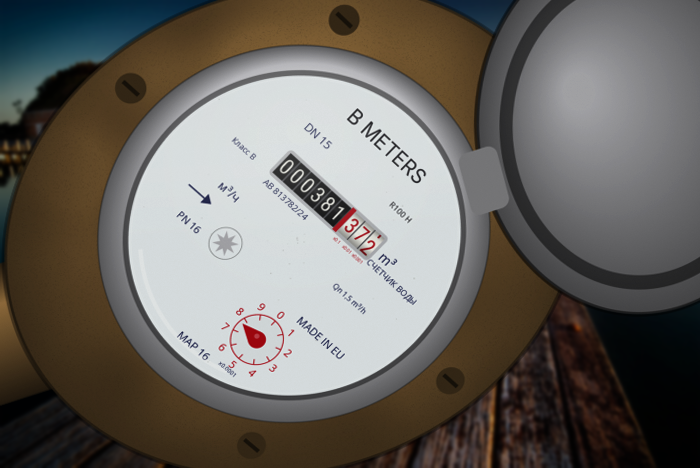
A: 381.3717 m³
